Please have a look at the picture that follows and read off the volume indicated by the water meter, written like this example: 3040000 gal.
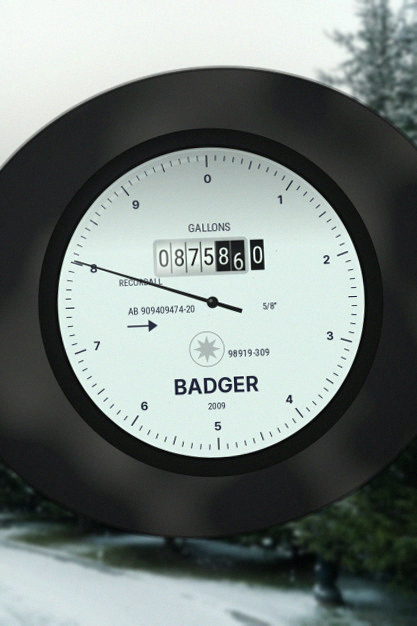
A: 875858.0 gal
